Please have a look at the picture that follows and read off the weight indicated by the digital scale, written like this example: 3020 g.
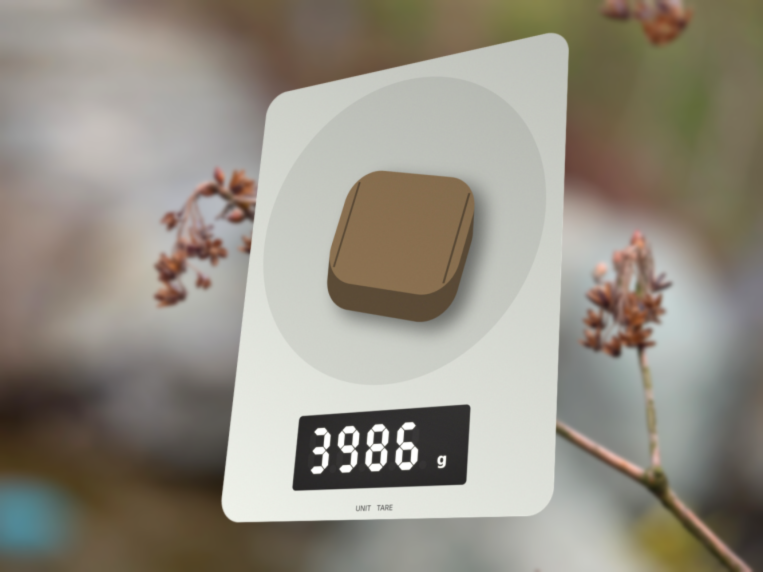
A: 3986 g
